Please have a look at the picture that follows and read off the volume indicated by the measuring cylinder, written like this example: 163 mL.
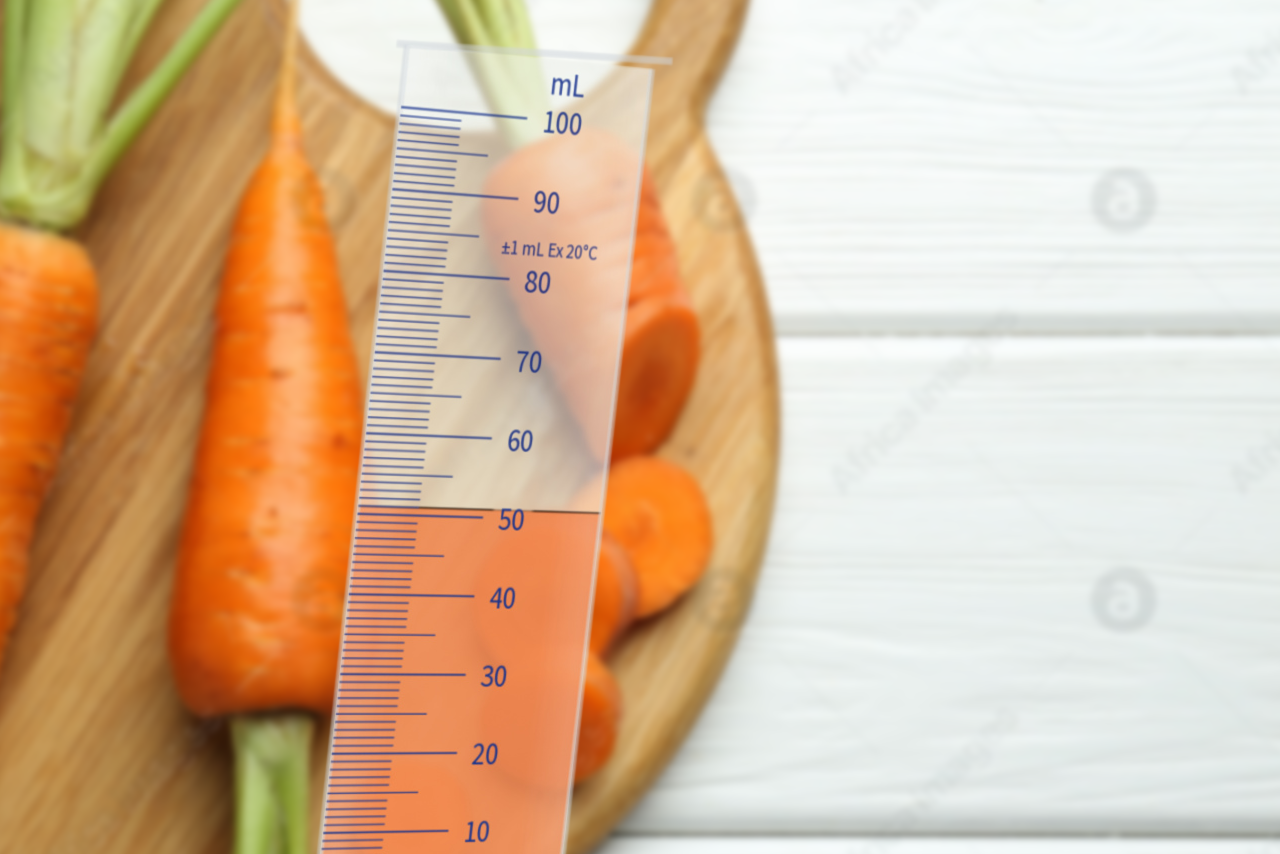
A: 51 mL
